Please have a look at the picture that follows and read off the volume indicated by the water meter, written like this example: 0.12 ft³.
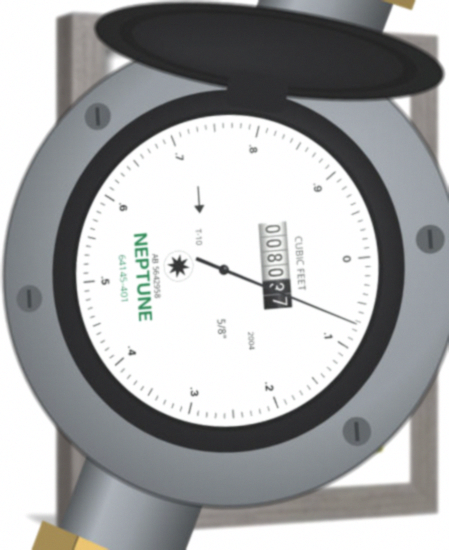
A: 8037.07 ft³
